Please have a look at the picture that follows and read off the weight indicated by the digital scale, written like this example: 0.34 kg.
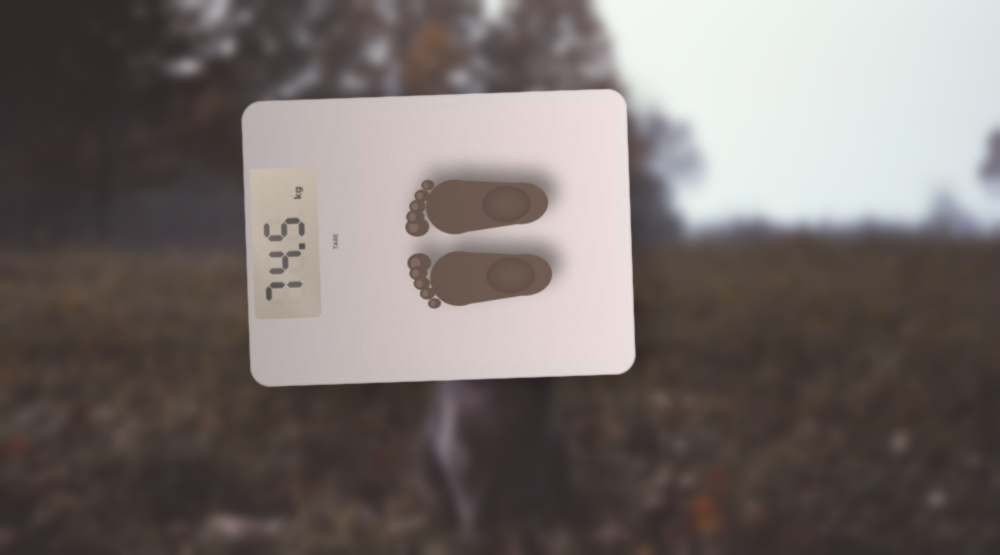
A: 74.5 kg
